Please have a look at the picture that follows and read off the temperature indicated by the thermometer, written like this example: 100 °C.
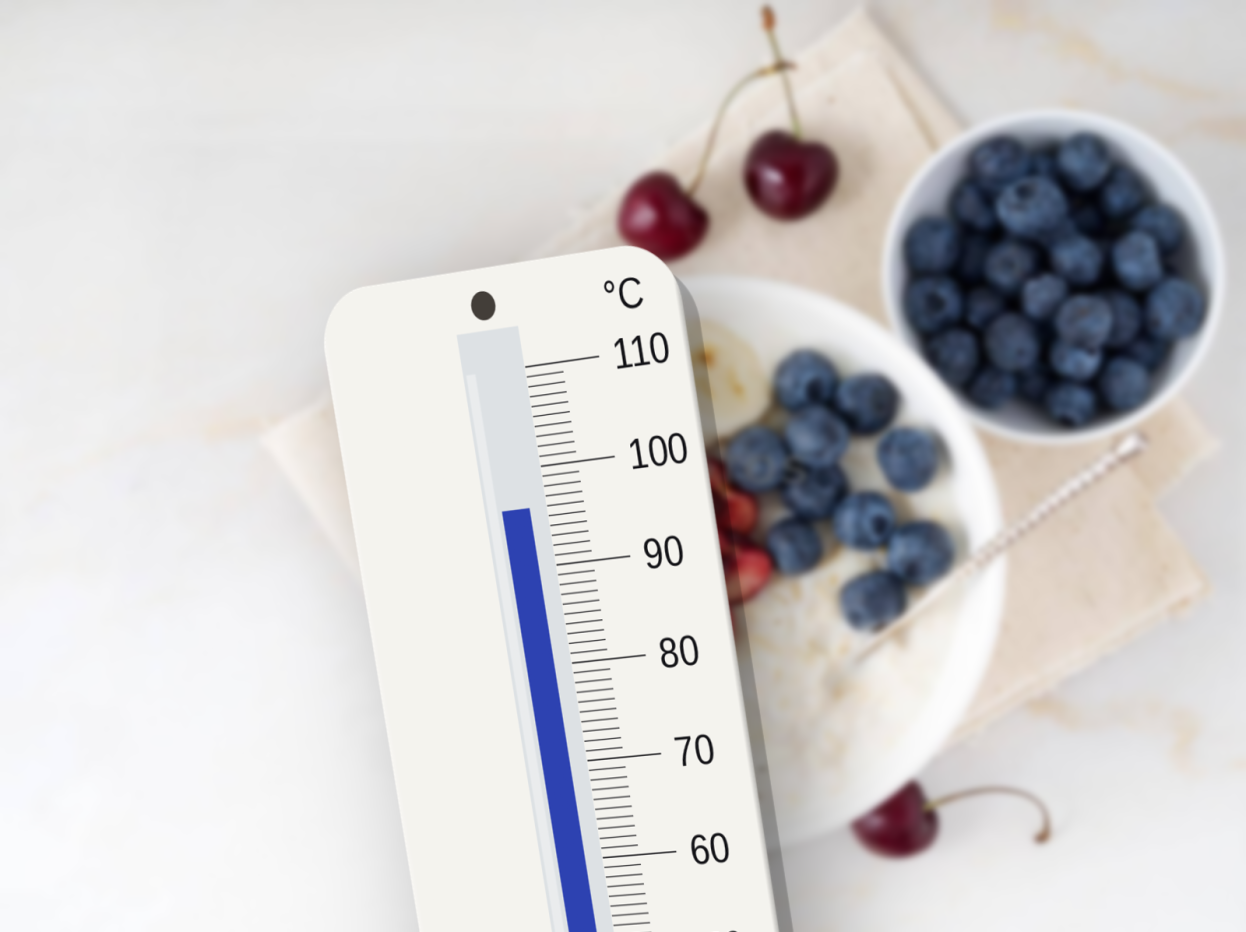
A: 96 °C
